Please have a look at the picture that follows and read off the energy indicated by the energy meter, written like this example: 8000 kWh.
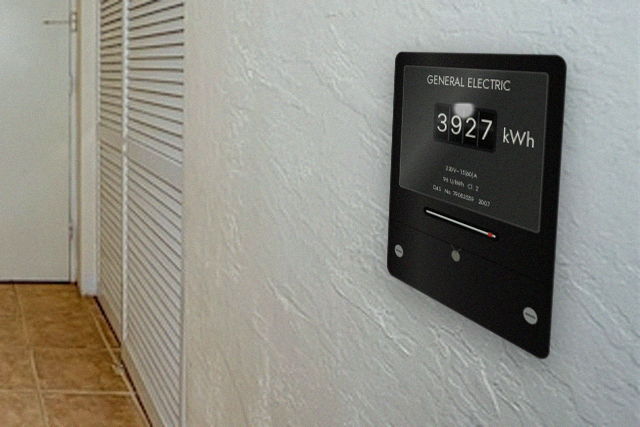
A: 3927 kWh
